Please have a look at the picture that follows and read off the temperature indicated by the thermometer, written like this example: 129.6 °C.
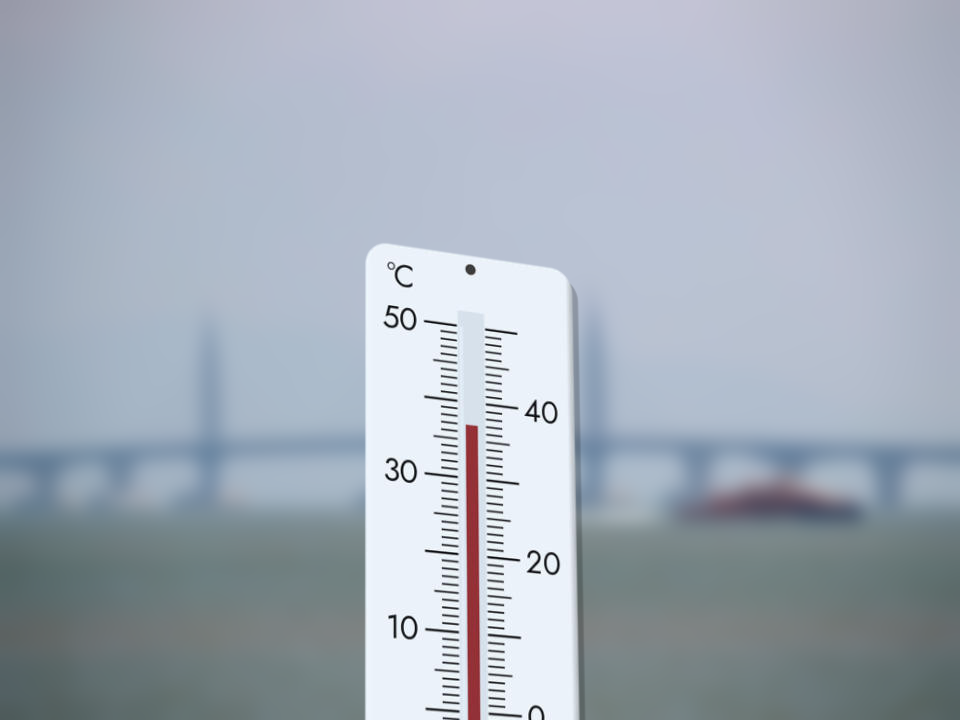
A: 37 °C
